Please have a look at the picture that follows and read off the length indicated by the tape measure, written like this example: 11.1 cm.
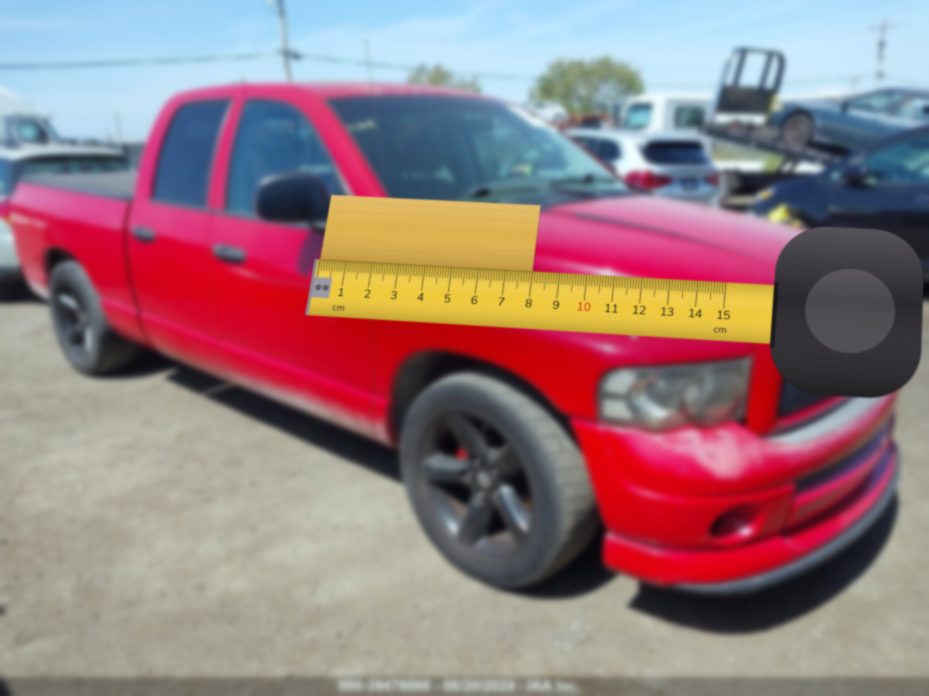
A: 8 cm
